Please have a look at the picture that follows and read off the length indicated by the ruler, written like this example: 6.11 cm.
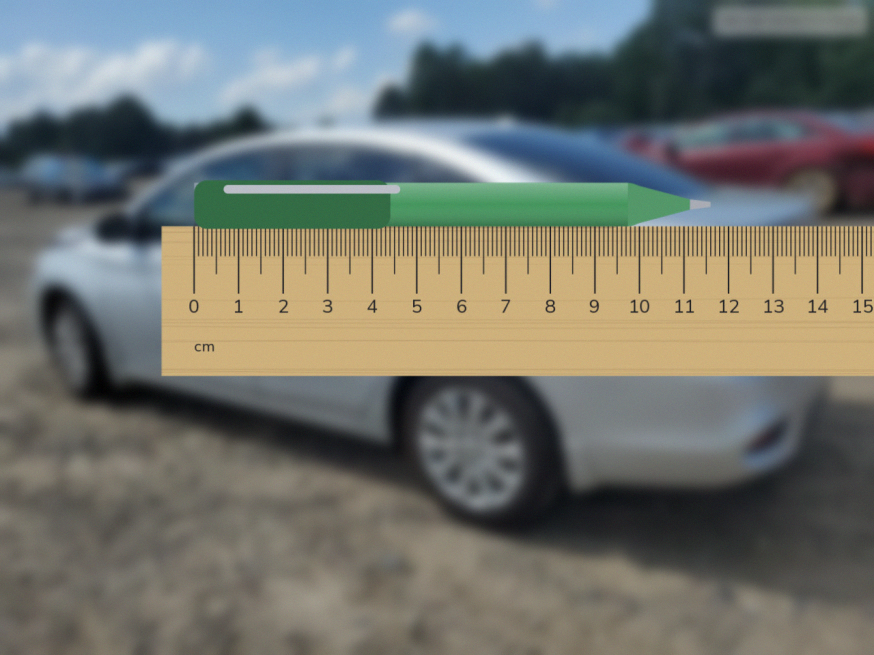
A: 11.6 cm
